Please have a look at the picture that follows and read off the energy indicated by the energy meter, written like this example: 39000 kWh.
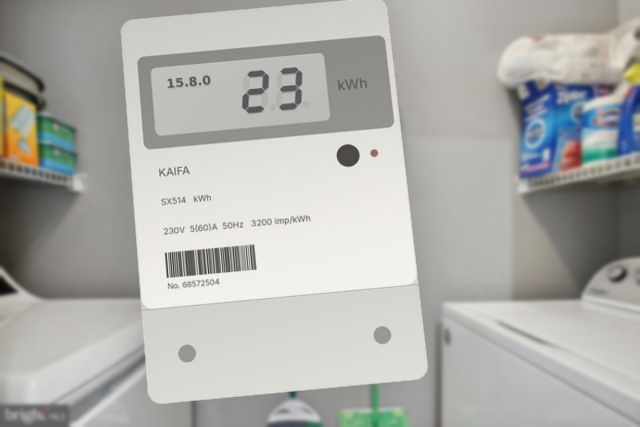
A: 23 kWh
